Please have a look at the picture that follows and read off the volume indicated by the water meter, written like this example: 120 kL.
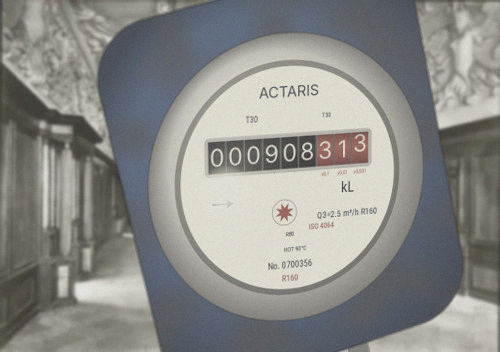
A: 908.313 kL
